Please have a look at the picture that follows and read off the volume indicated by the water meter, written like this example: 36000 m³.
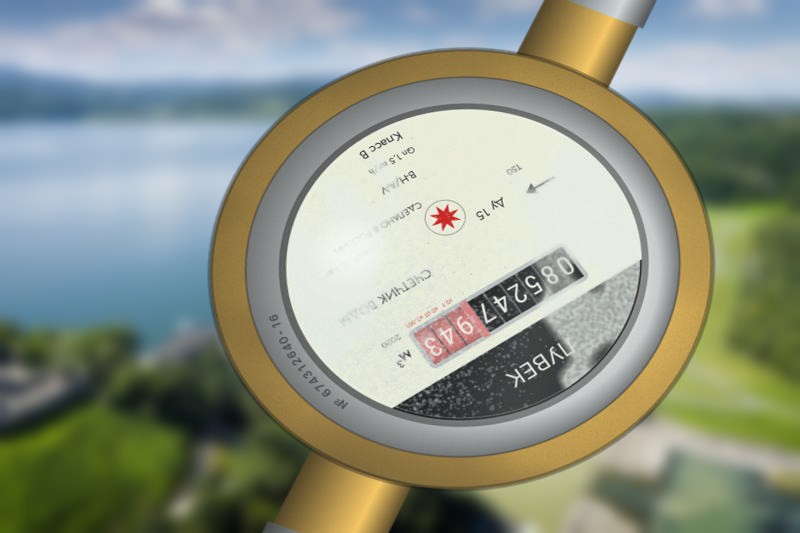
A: 85247.943 m³
